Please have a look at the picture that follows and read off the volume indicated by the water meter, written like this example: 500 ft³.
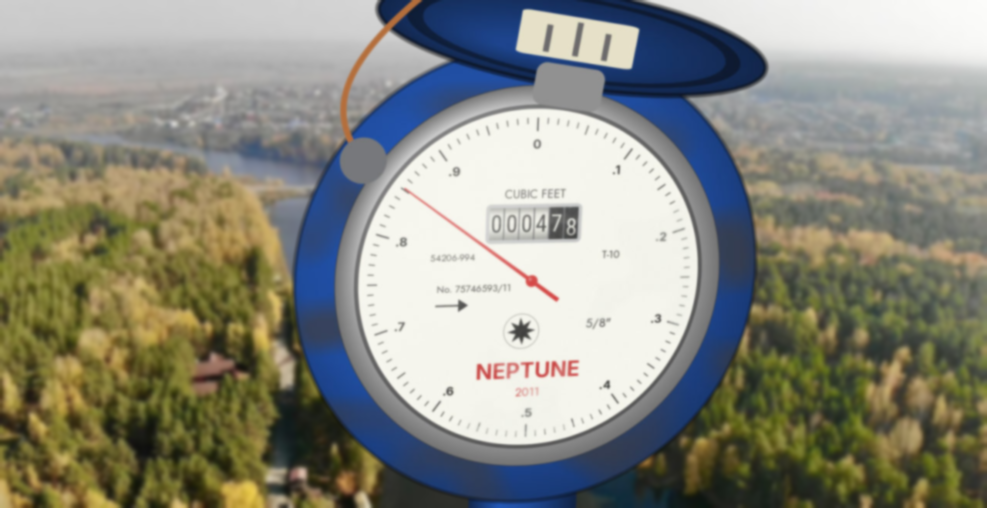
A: 477.85 ft³
